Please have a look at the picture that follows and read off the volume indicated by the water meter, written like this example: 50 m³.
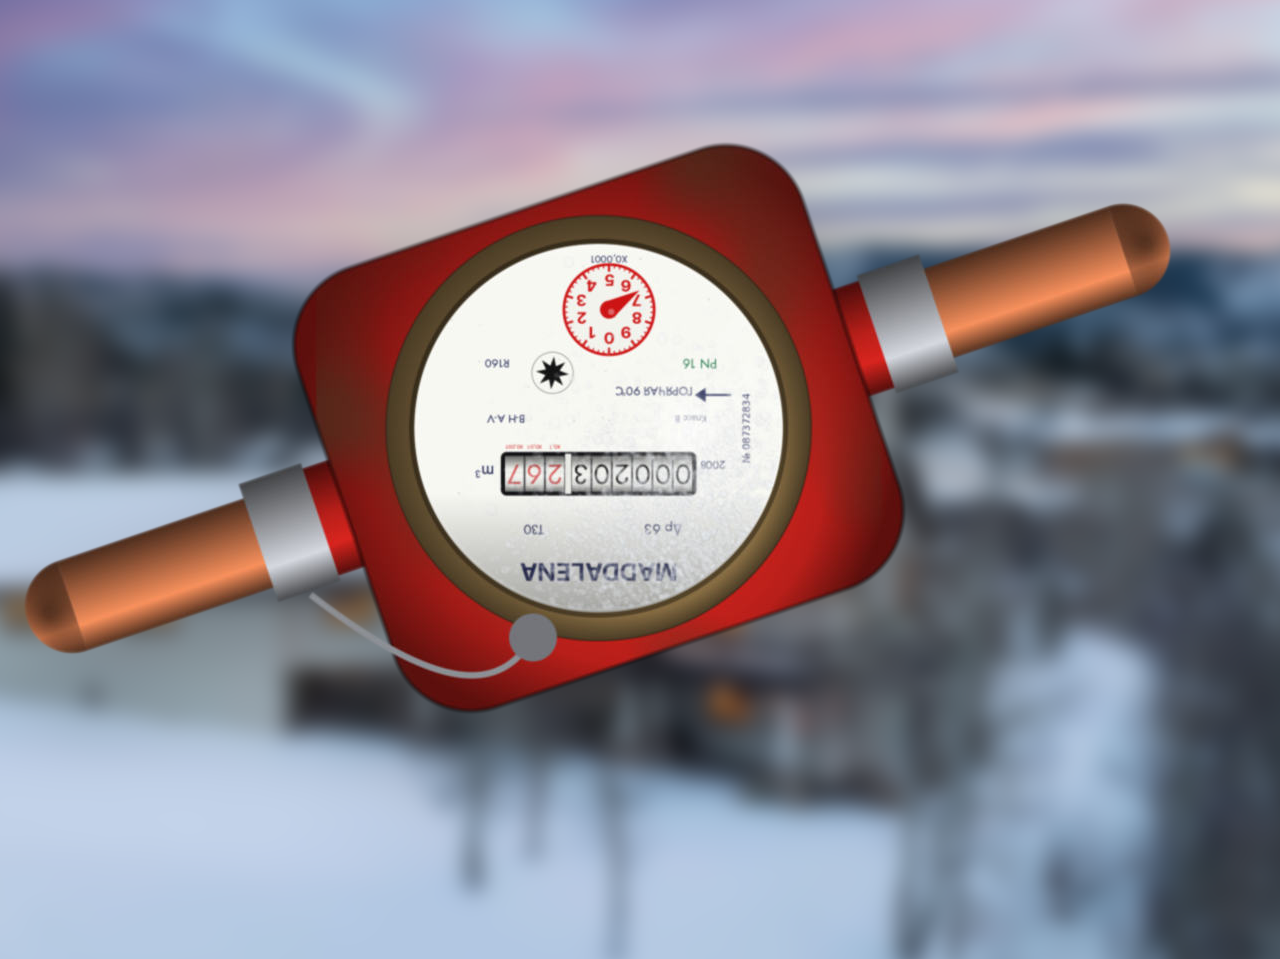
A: 203.2676 m³
